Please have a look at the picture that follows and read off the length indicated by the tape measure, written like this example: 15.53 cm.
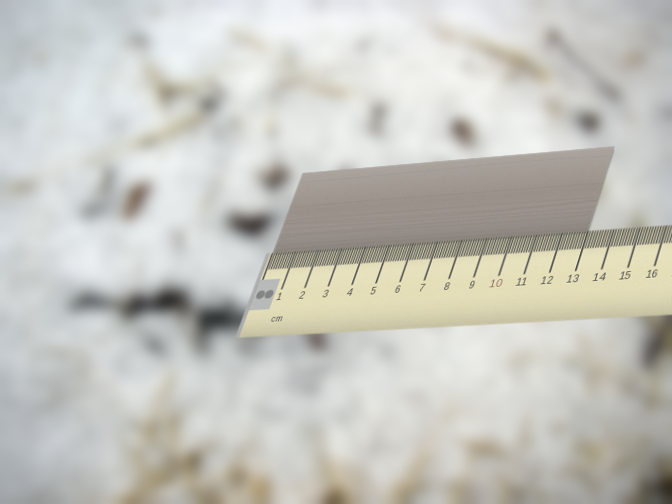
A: 13 cm
